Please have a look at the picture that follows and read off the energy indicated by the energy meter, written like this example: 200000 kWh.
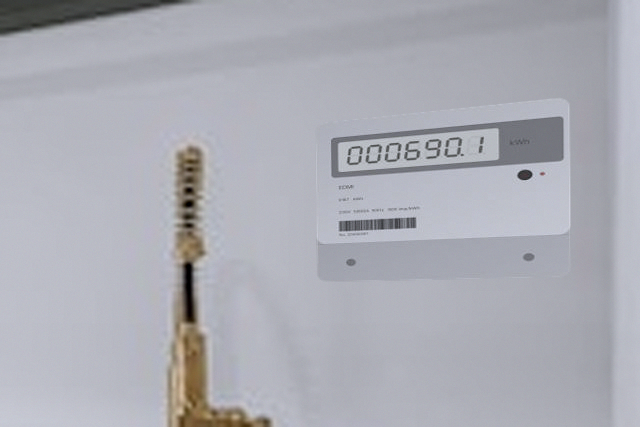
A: 690.1 kWh
